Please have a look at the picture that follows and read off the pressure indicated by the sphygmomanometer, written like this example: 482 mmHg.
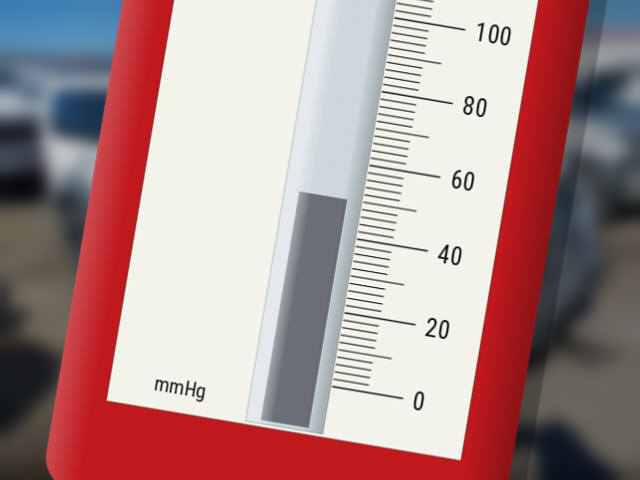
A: 50 mmHg
